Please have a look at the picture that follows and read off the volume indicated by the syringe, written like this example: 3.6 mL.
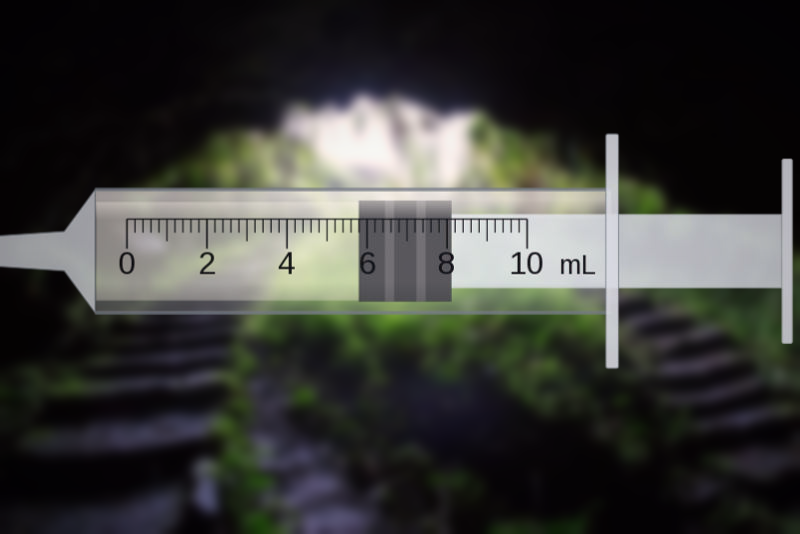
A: 5.8 mL
